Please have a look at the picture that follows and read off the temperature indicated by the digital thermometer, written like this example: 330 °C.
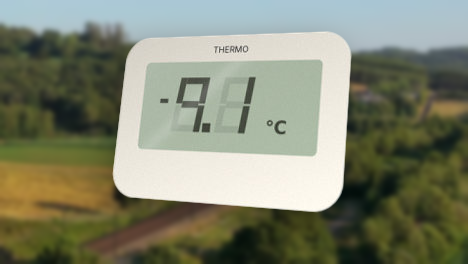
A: -9.1 °C
